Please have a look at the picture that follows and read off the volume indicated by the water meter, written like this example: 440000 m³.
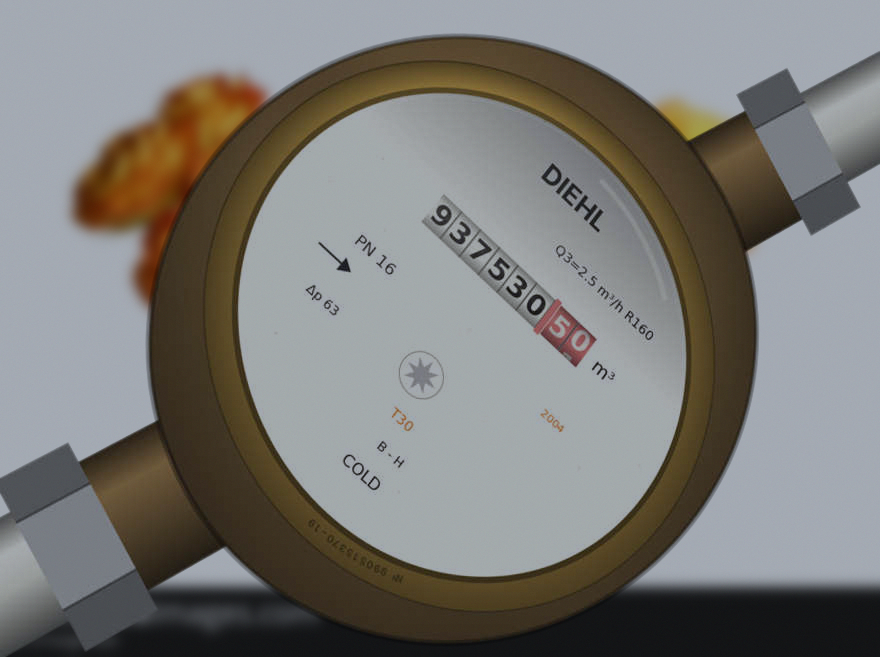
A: 937530.50 m³
